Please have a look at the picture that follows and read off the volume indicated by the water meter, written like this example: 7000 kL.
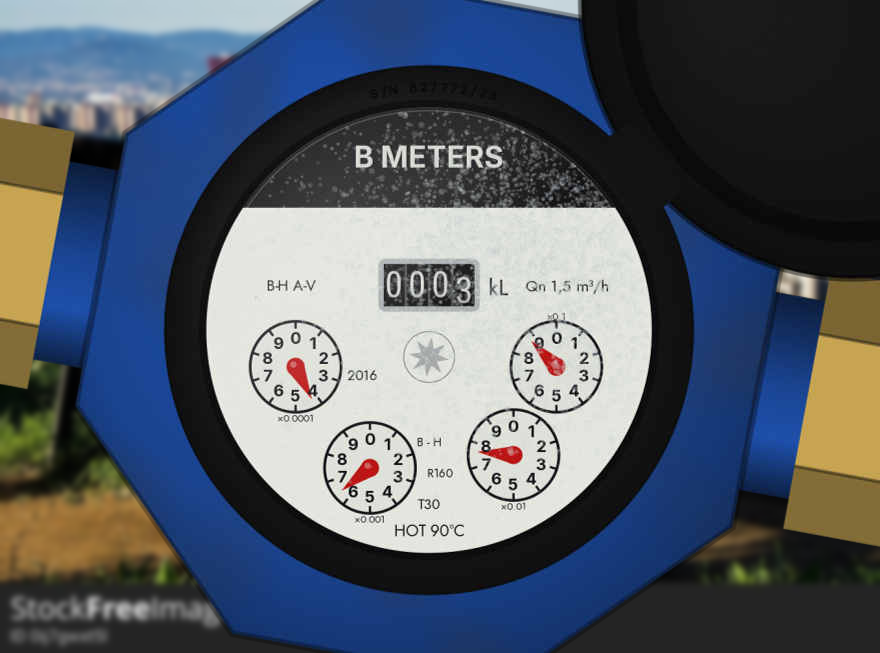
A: 2.8764 kL
